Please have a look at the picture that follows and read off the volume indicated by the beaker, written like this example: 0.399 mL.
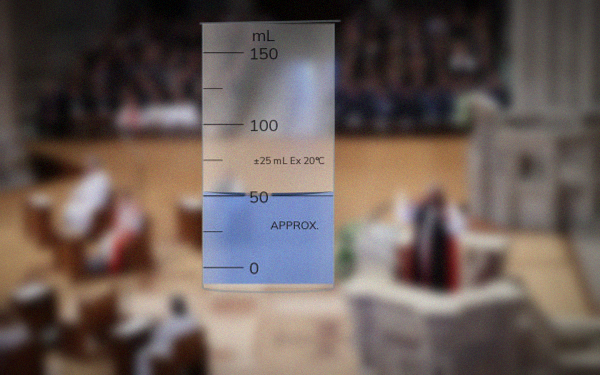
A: 50 mL
